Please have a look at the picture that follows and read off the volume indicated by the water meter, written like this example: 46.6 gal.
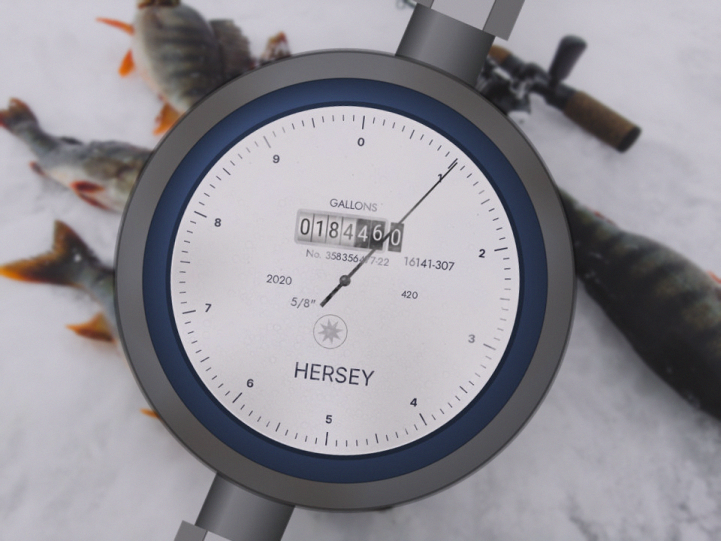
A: 184461.0 gal
